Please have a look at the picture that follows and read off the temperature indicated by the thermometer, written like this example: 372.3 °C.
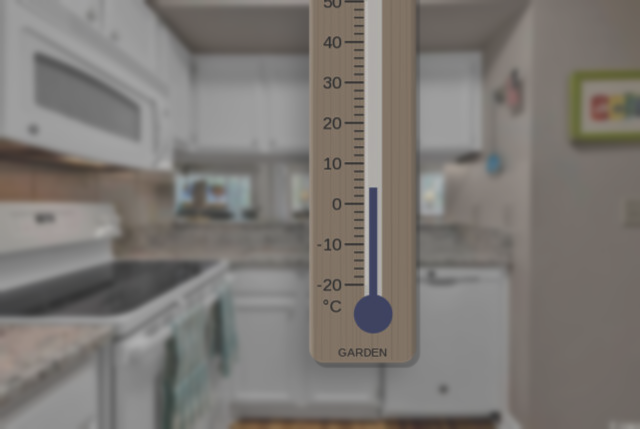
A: 4 °C
